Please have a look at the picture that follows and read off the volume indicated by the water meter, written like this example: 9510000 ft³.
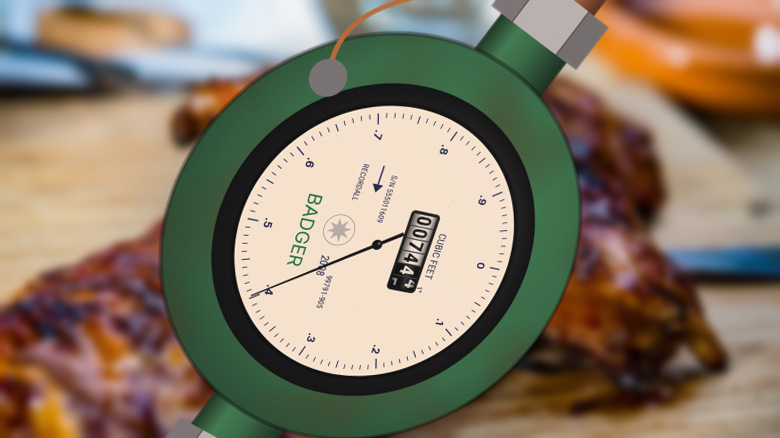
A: 7444.40 ft³
